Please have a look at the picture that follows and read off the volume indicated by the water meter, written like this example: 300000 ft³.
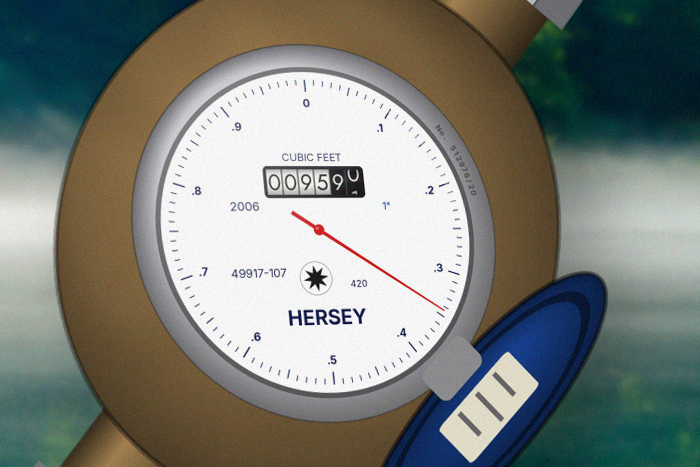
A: 9590.34 ft³
